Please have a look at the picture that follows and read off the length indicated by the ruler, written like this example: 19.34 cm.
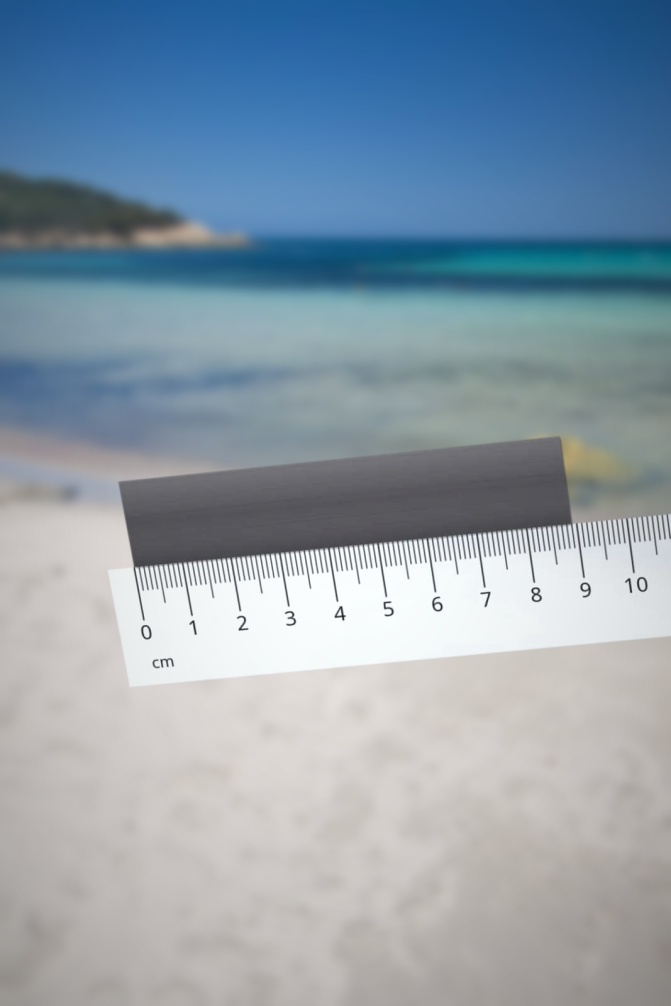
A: 8.9 cm
